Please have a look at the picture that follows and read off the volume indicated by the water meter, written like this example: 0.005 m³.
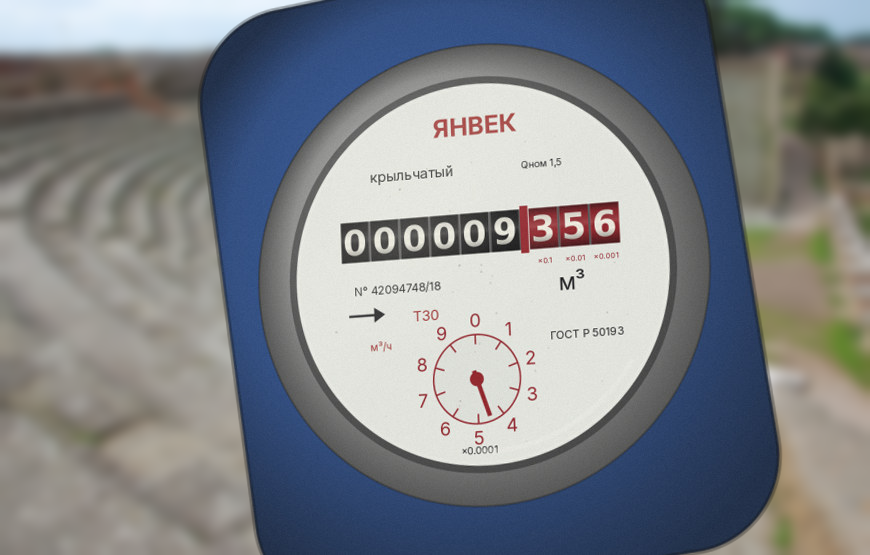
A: 9.3564 m³
